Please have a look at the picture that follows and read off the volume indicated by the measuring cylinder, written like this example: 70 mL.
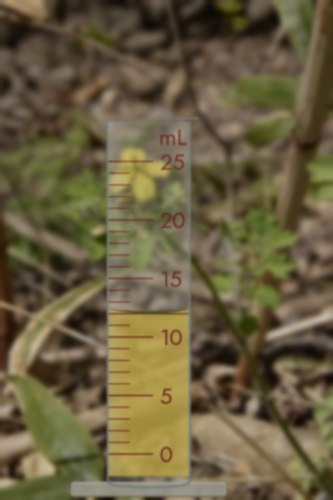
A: 12 mL
